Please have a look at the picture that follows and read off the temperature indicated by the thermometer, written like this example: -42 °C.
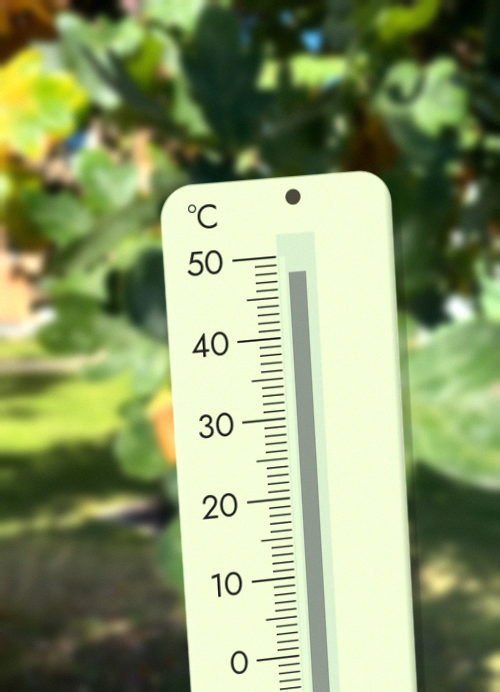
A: 48 °C
